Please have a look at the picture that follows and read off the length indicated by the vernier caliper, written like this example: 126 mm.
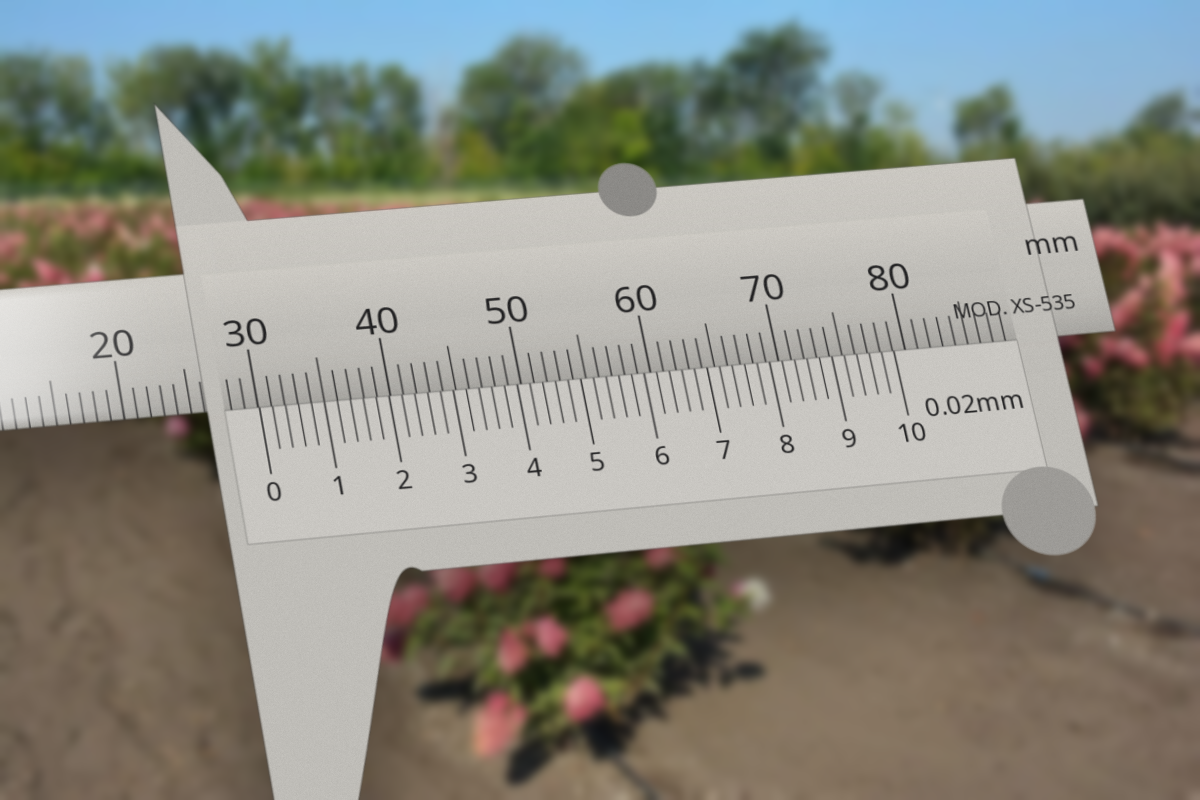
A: 30.1 mm
